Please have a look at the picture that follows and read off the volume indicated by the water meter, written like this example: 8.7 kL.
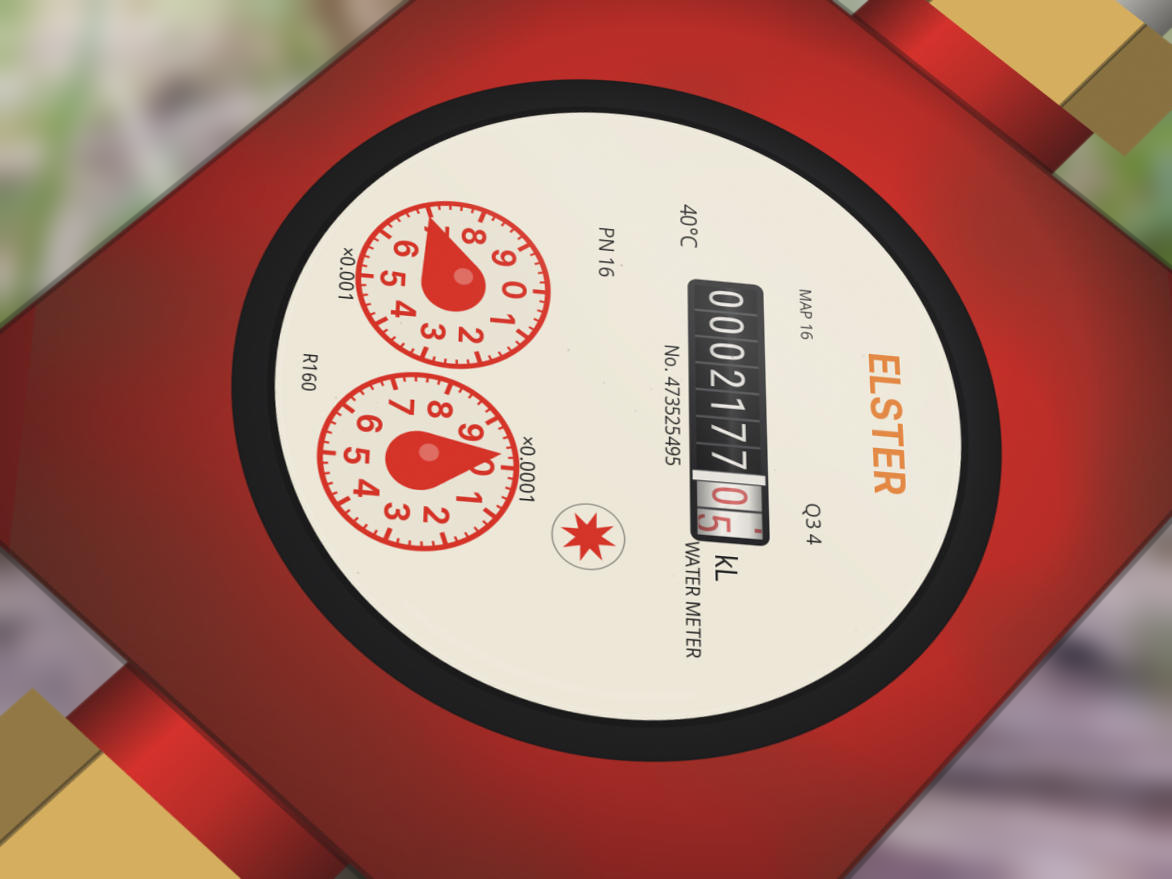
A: 2177.0469 kL
